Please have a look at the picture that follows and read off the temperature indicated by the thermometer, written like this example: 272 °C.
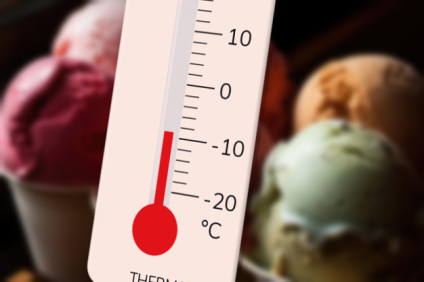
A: -9 °C
